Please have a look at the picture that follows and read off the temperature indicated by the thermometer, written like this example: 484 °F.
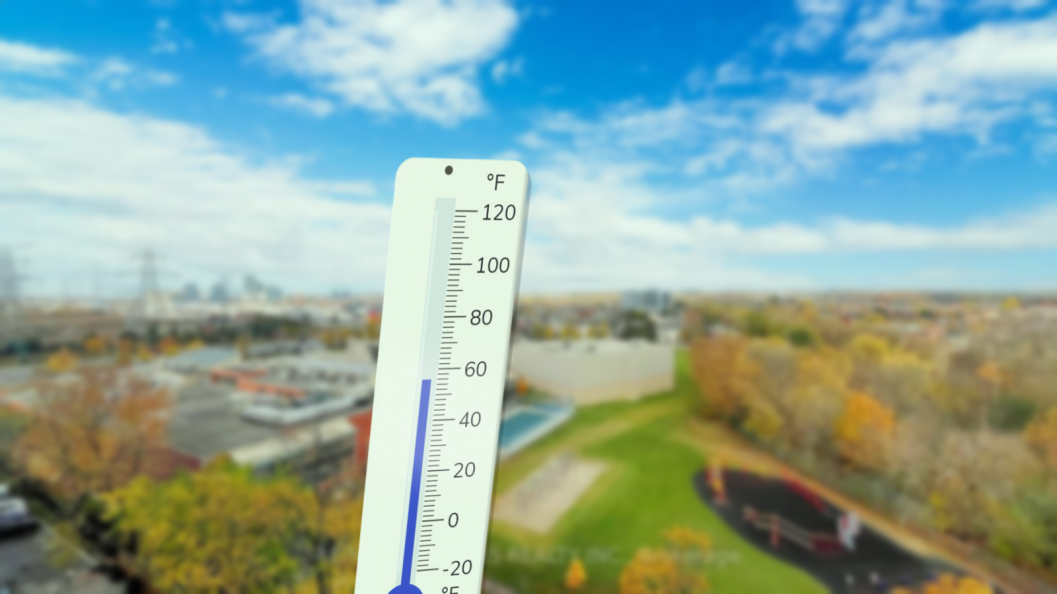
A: 56 °F
